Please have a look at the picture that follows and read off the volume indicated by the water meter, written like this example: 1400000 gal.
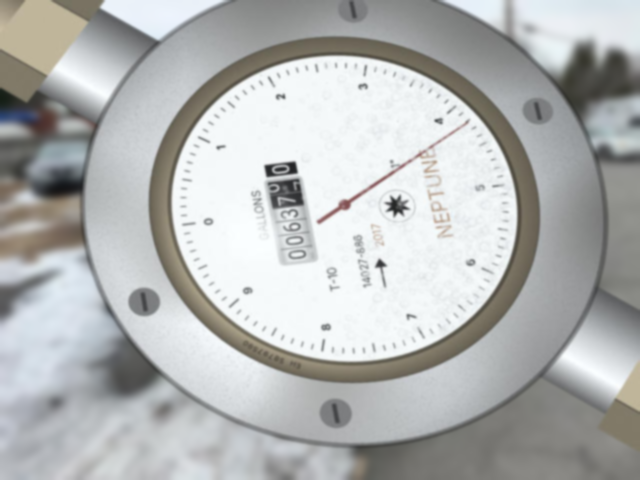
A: 63764.2 gal
